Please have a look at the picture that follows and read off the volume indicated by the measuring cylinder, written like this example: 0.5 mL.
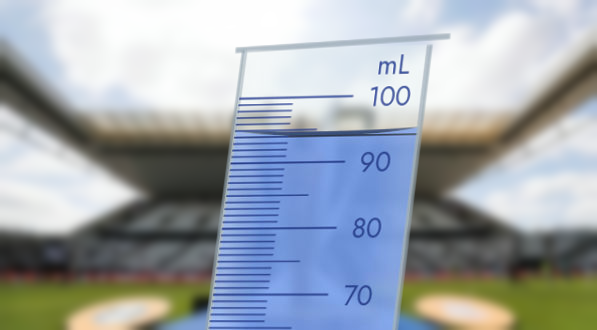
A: 94 mL
